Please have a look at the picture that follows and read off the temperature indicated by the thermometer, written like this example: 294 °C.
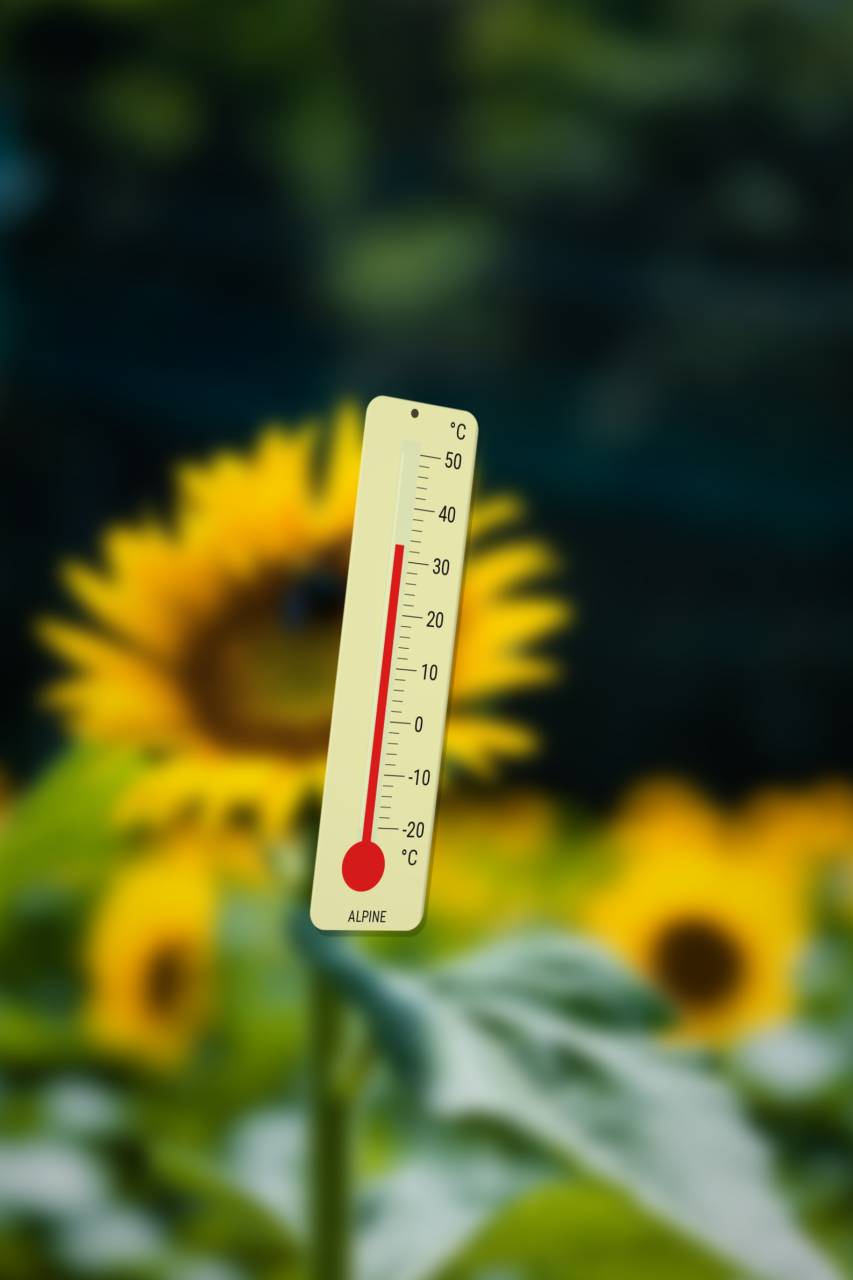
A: 33 °C
